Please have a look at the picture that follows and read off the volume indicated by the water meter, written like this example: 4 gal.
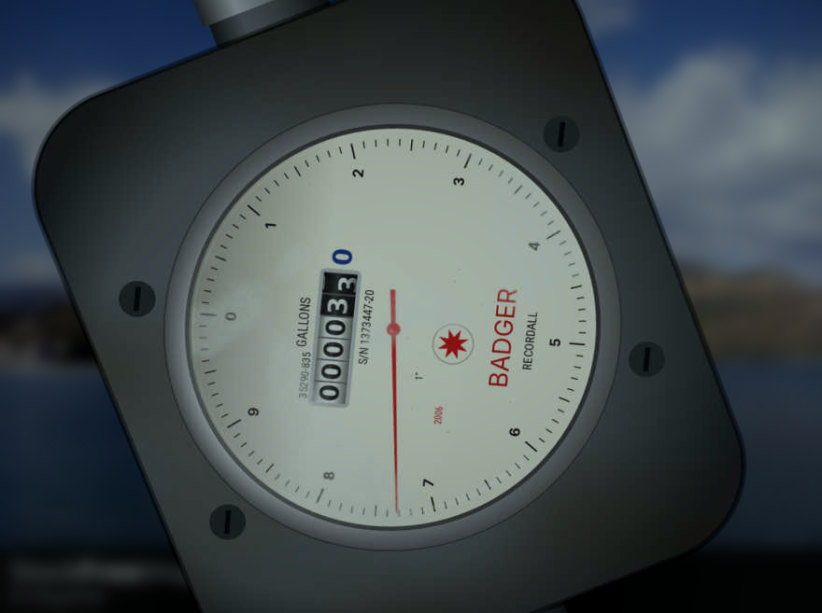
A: 327.3 gal
